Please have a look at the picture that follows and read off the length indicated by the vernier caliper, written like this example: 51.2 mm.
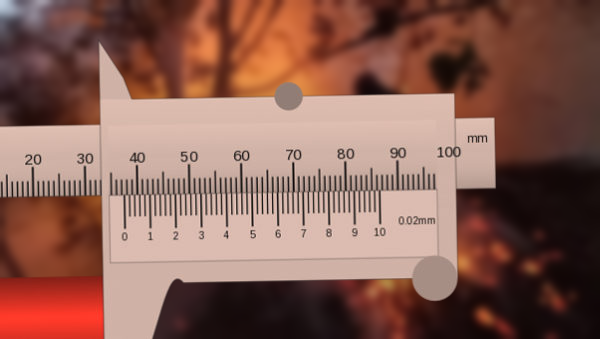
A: 37.5 mm
